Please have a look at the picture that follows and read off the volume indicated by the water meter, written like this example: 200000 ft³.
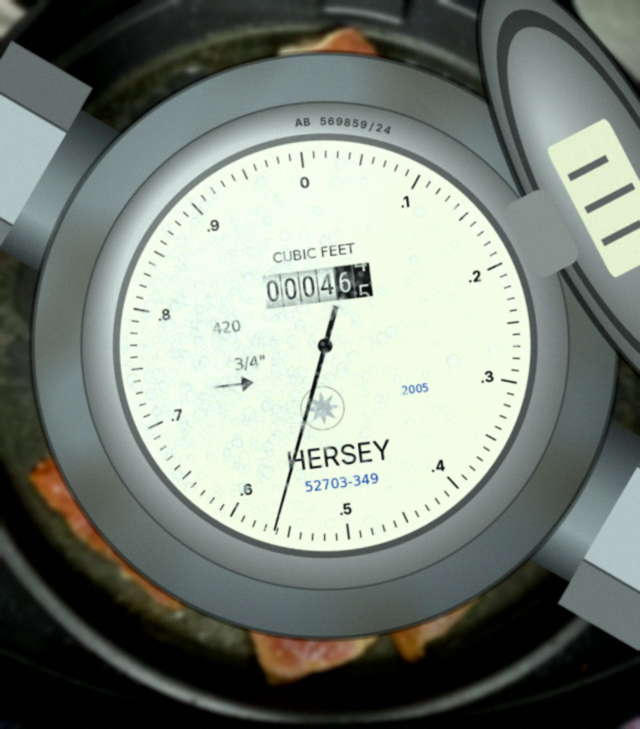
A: 464.56 ft³
